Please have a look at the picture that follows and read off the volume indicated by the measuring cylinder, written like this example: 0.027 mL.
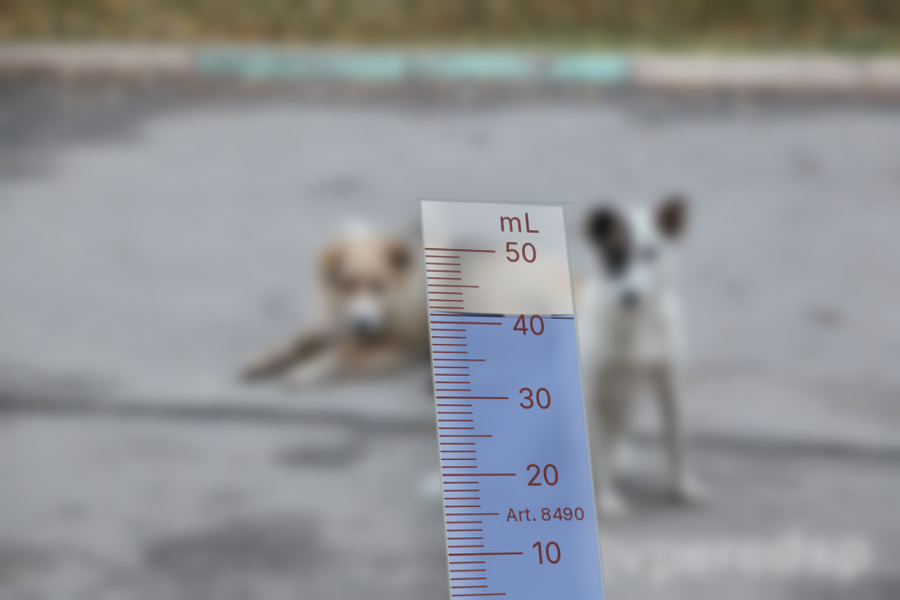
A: 41 mL
